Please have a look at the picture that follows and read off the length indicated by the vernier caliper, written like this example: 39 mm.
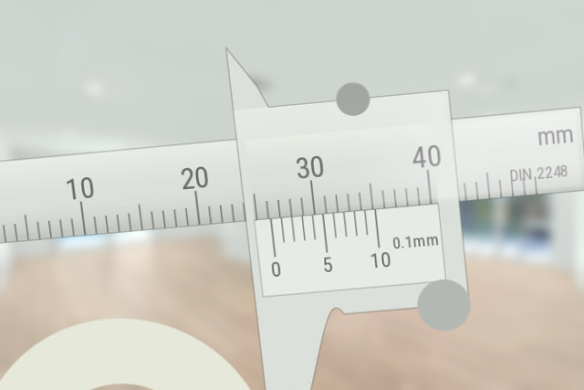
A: 26.2 mm
